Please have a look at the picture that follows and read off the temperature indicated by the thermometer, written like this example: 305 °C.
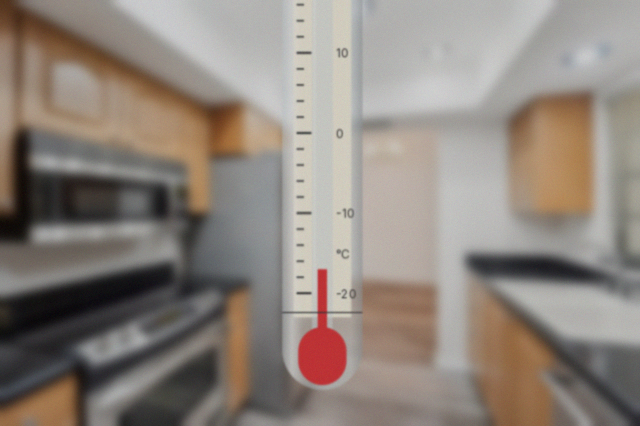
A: -17 °C
